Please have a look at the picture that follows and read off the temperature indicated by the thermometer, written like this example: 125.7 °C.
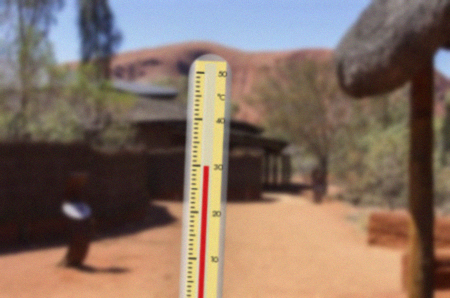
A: 30 °C
